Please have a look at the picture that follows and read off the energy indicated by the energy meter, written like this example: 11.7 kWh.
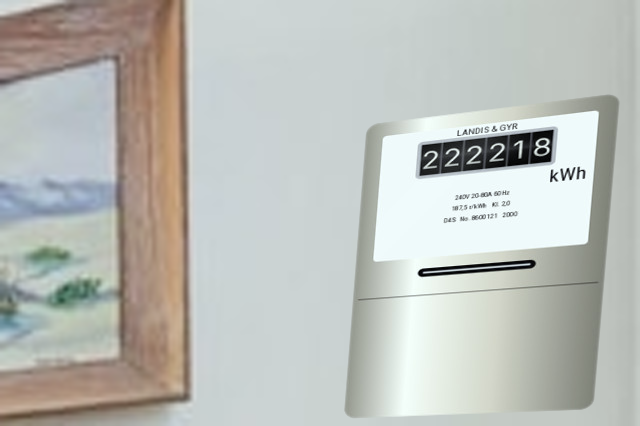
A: 222218 kWh
